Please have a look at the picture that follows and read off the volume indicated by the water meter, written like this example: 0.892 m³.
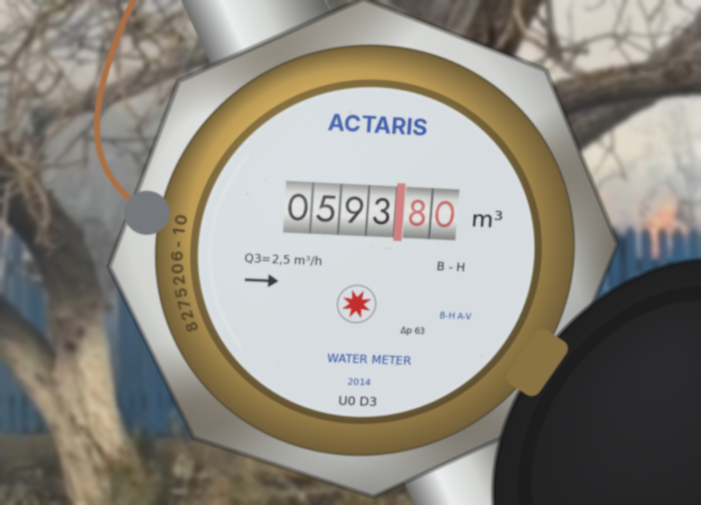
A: 593.80 m³
